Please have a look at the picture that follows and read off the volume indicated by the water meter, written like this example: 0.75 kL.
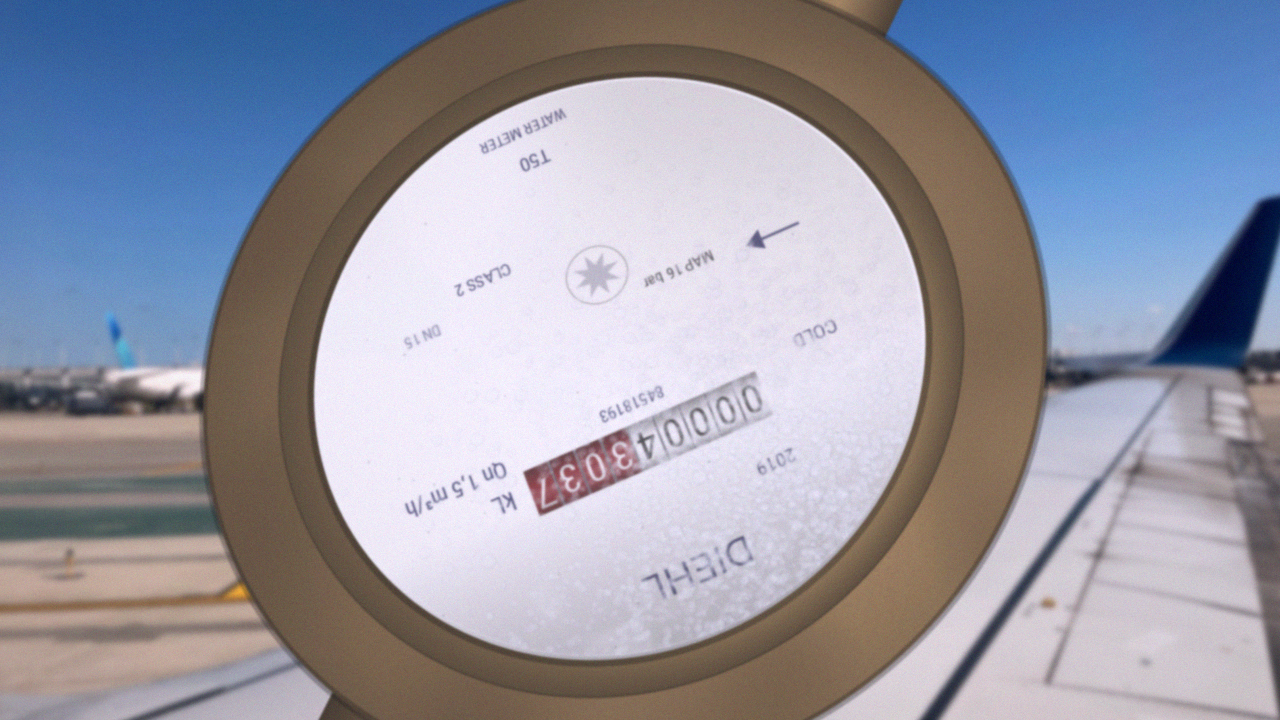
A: 4.3037 kL
